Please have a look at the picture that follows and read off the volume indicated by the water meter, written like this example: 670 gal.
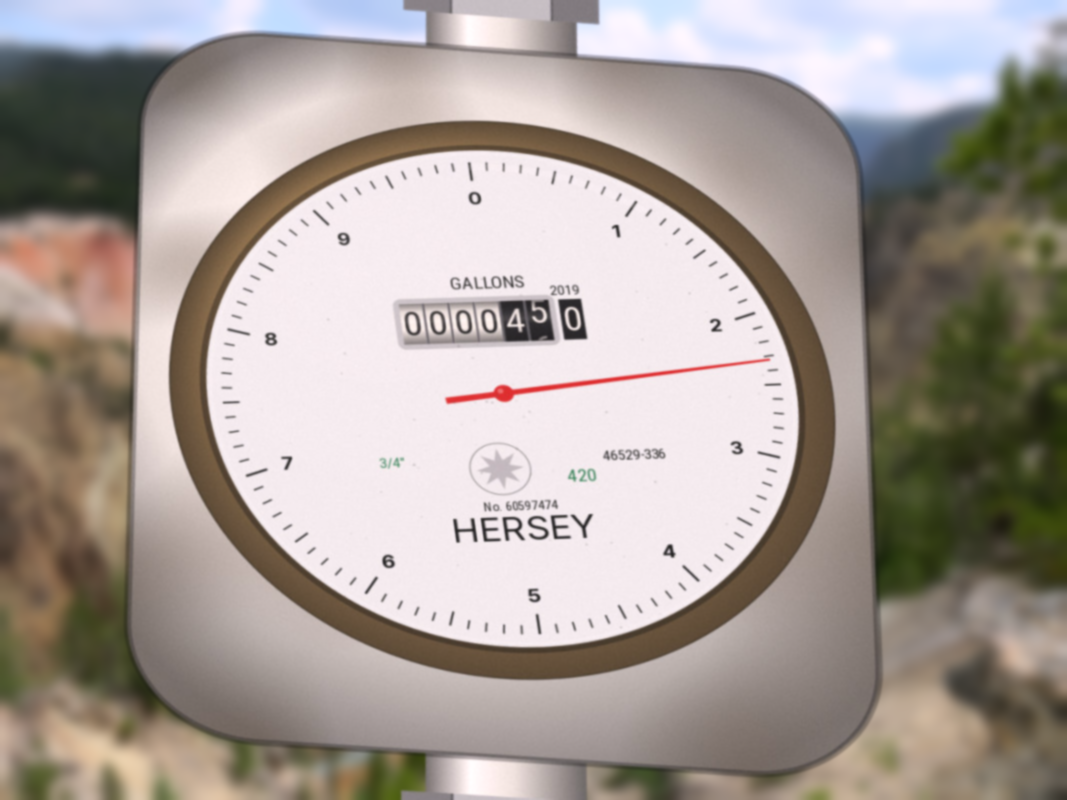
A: 452.3 gal
